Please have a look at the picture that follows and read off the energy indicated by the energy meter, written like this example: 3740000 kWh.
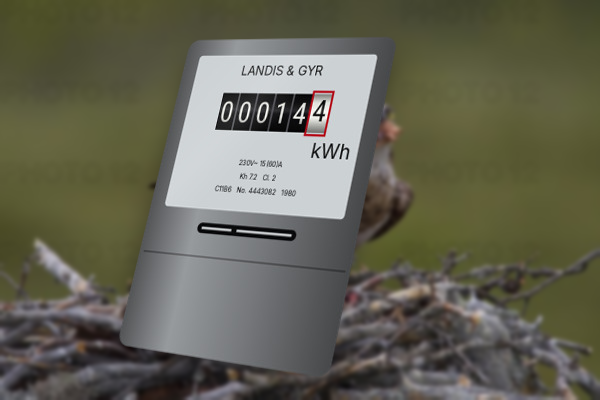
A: 14.4 kWh
